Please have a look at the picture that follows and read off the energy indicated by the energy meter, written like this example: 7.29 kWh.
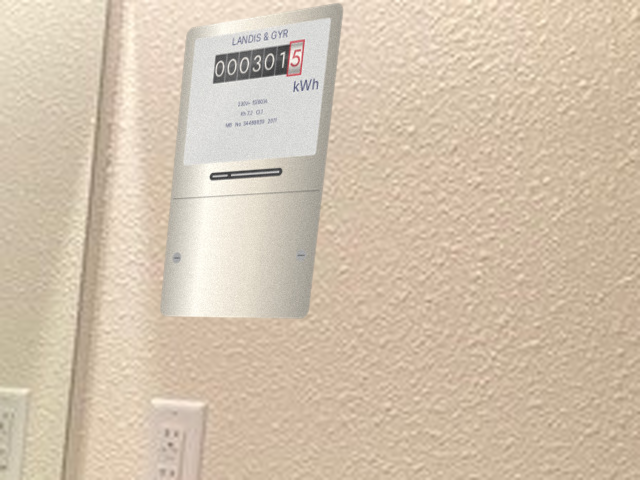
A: 301.5 kWh
